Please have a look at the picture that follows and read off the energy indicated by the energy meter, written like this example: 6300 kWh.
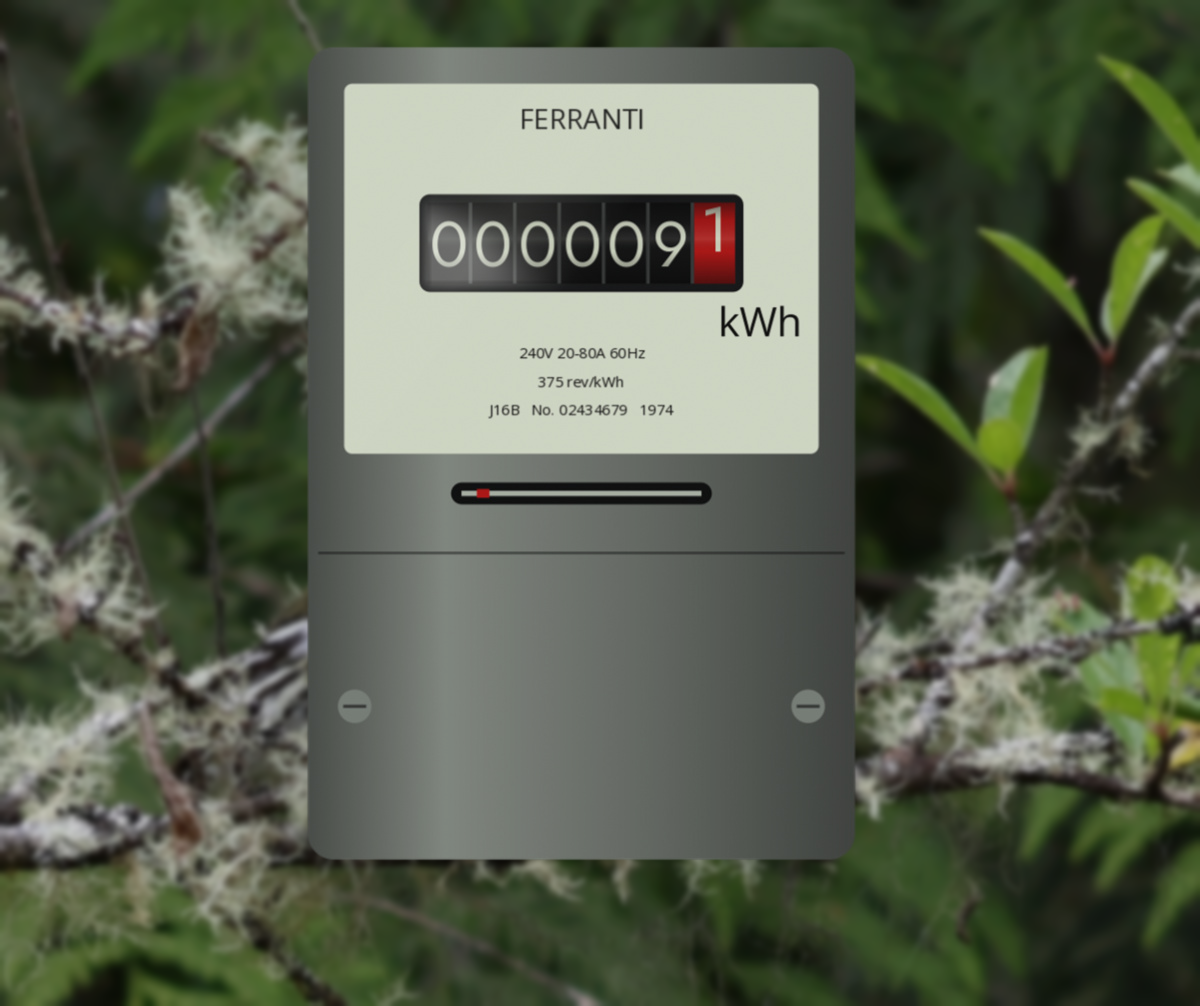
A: 9.1 kWh
